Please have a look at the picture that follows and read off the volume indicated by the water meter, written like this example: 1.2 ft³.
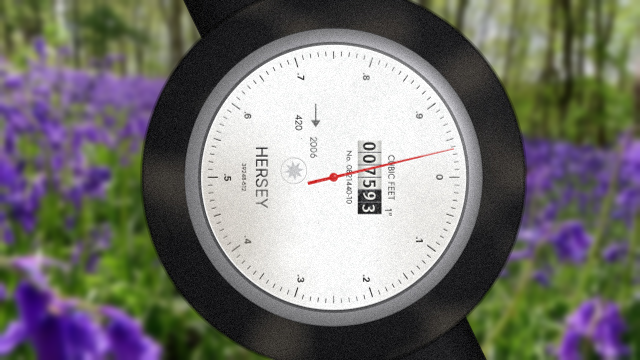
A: 7592.96 ft³
